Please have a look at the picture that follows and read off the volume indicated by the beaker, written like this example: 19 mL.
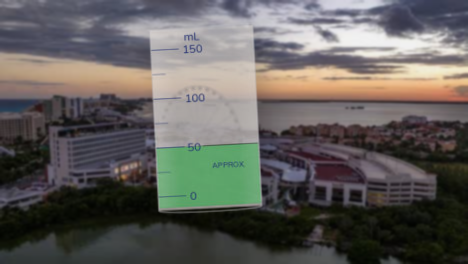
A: 50 mL
